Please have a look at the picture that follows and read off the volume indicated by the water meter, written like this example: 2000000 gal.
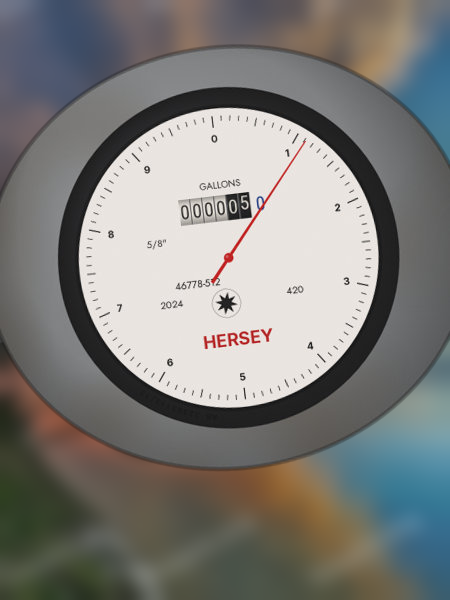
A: 51.1 gal
